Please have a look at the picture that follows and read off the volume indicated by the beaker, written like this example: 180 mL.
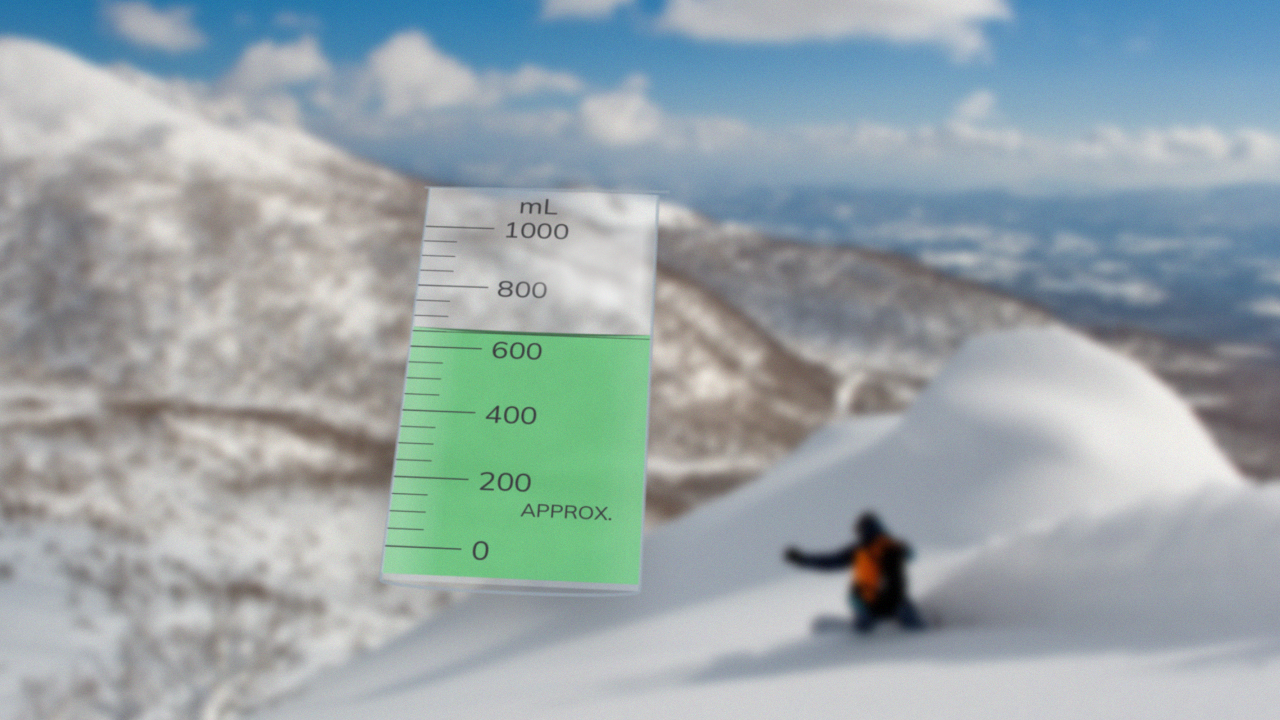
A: 650 mL
